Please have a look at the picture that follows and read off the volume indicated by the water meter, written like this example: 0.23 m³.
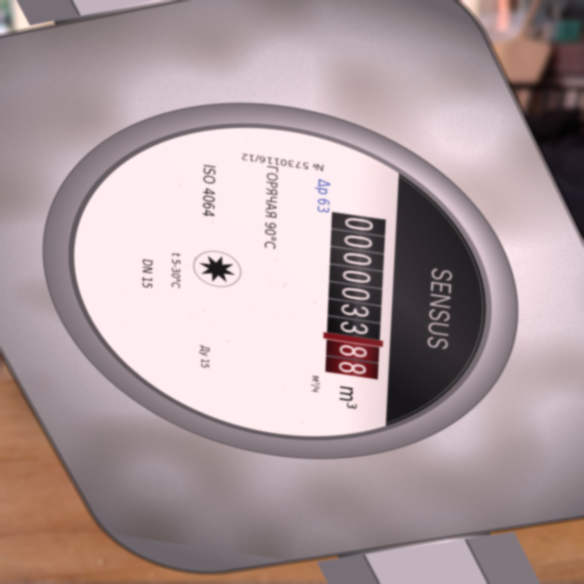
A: 33.88 m³
